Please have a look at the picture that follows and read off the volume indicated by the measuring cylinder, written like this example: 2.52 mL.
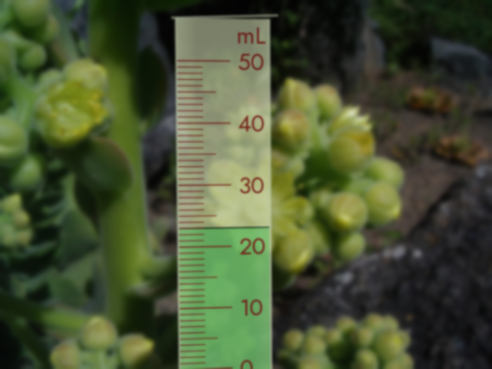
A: 23 mL
